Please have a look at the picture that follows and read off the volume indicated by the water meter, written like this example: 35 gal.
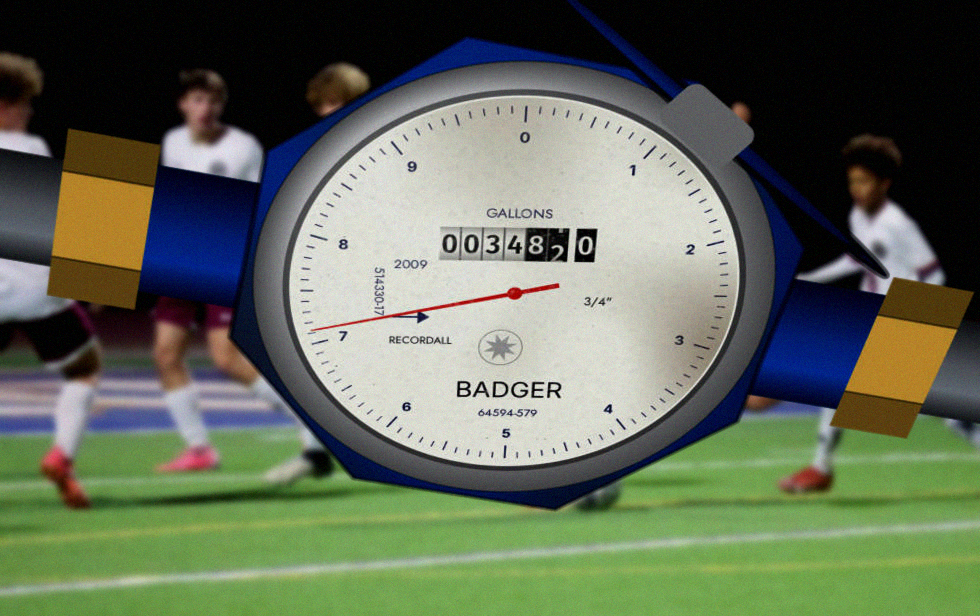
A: 34817.1 gal
